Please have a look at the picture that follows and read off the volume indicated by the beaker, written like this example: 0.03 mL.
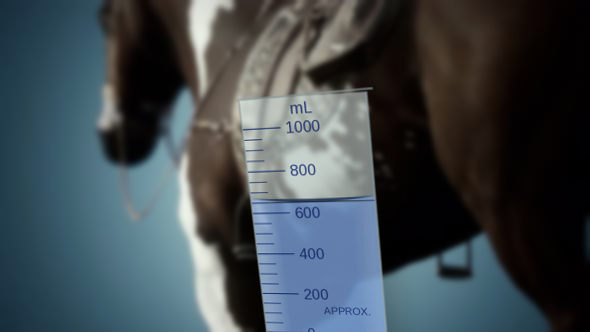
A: 650 mL
